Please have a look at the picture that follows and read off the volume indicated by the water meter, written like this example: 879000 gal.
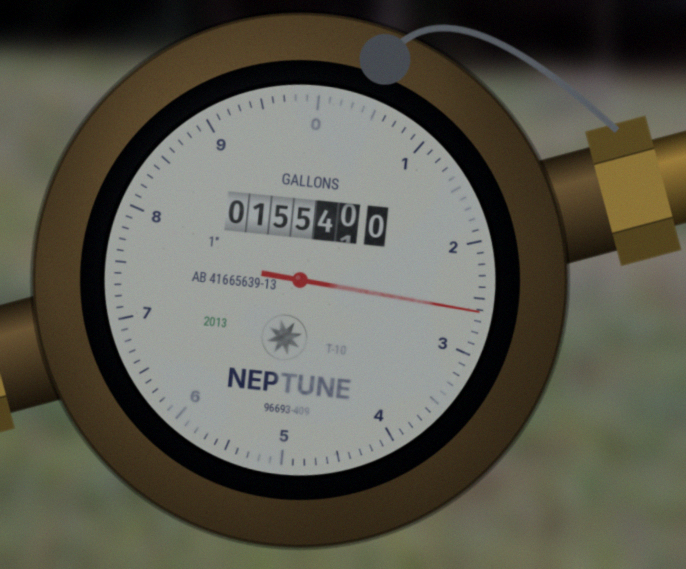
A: 155402.6 gal
